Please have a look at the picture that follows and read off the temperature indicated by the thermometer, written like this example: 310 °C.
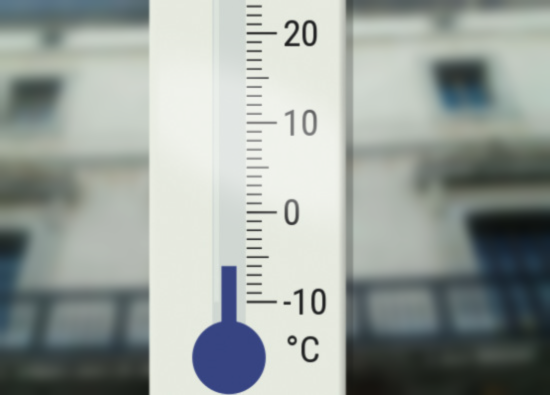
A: -6 °C
